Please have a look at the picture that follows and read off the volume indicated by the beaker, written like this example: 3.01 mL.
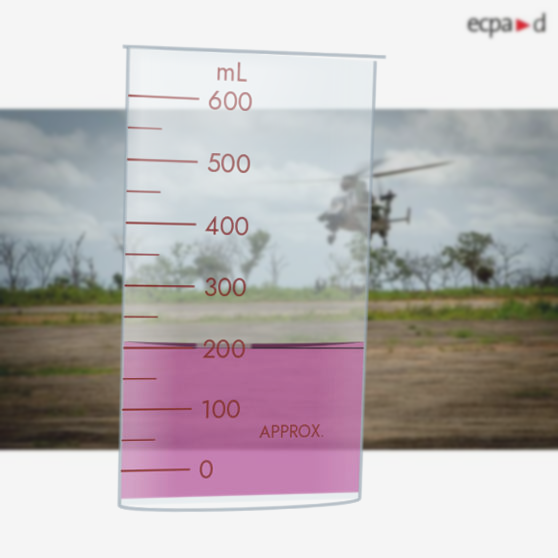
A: 200 mL
